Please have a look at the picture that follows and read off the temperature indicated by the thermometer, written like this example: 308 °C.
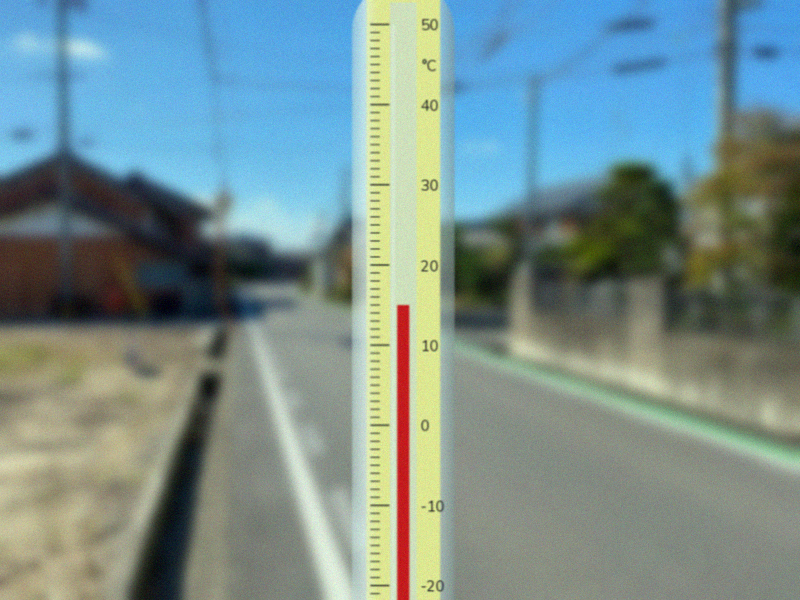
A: 15 °C
